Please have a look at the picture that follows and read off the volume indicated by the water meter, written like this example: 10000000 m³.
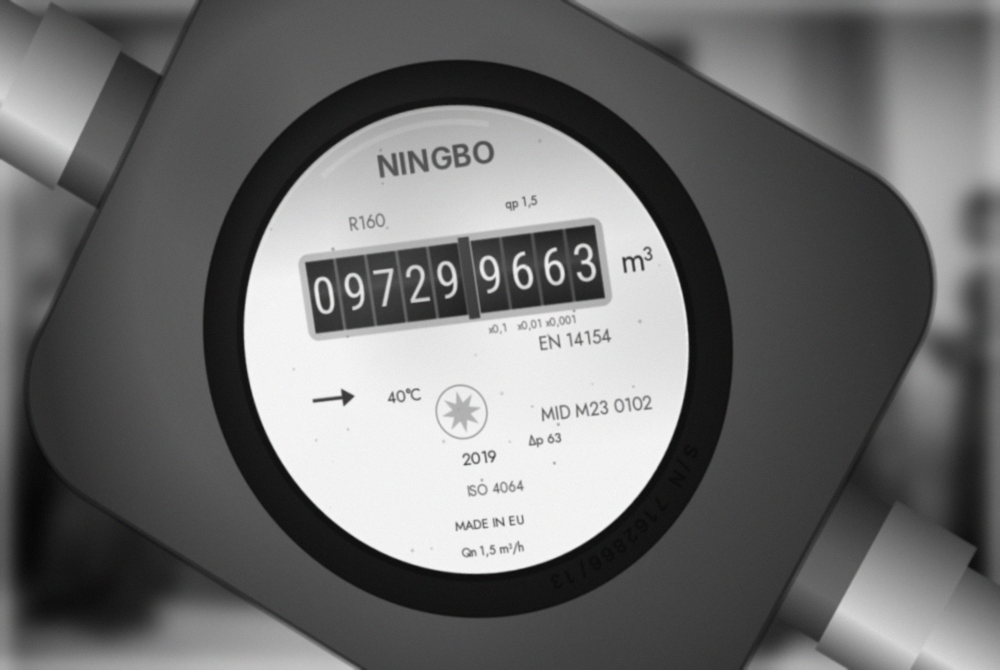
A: 9729.9663 m³
